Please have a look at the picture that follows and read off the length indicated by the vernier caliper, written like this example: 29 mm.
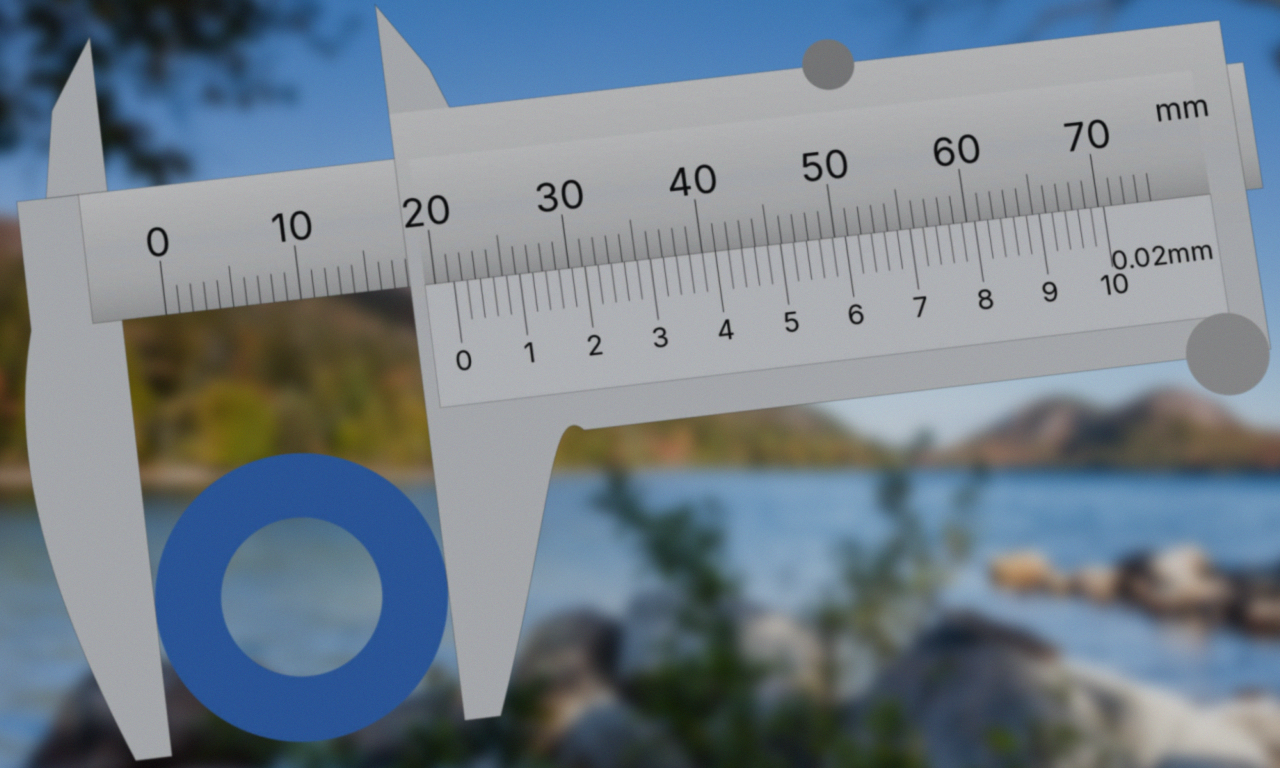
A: 21.4 mm
